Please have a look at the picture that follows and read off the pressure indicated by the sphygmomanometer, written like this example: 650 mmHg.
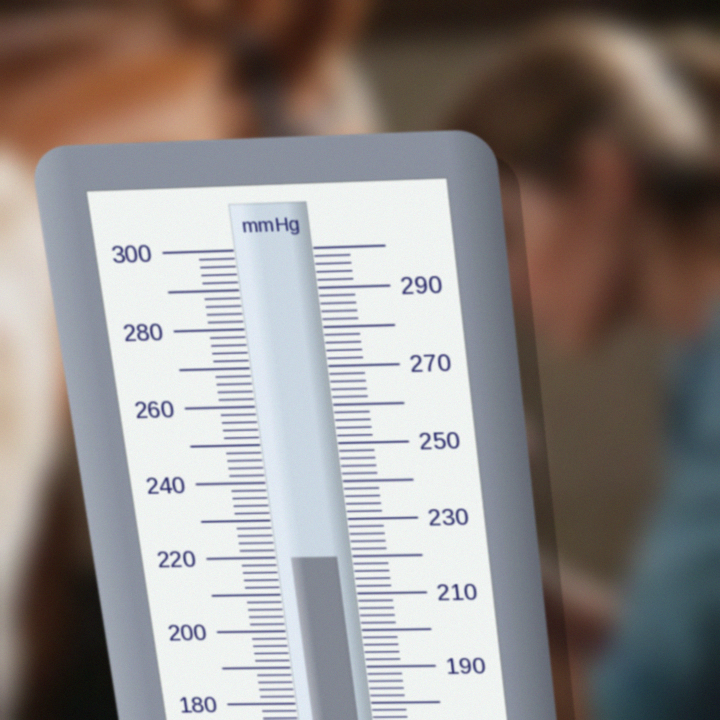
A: 220 mmHg
